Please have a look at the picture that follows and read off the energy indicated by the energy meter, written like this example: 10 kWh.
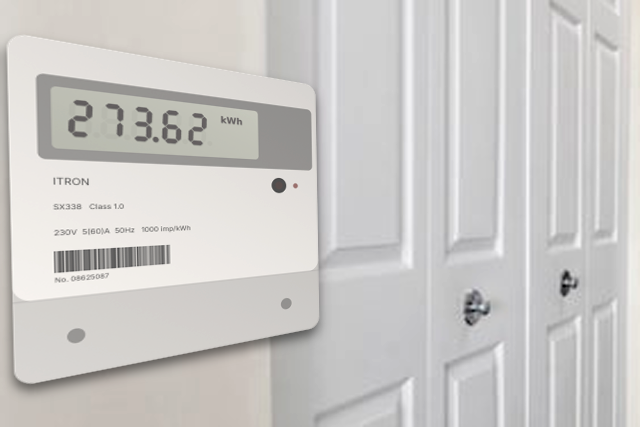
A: 273.62 kWh
